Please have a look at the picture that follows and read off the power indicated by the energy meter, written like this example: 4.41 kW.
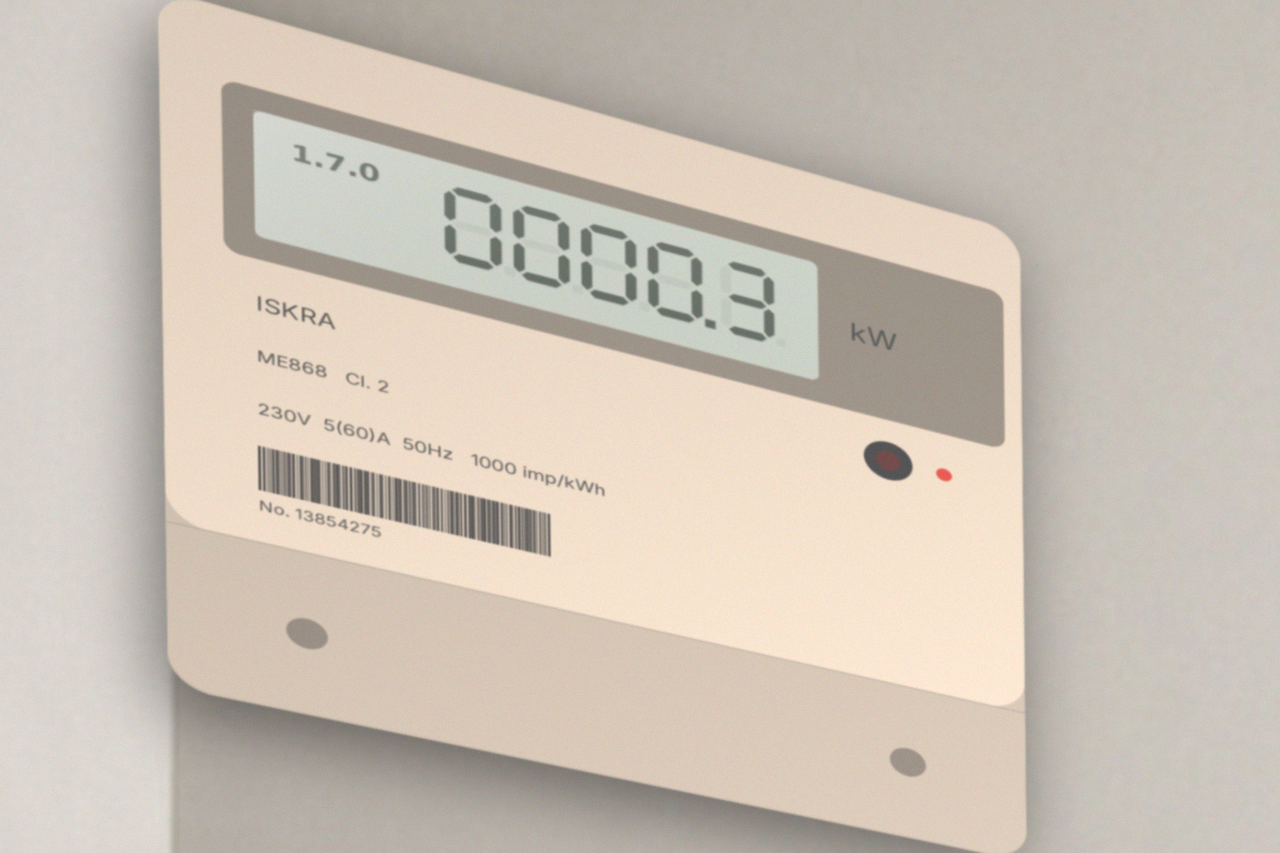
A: 0.3 kW
